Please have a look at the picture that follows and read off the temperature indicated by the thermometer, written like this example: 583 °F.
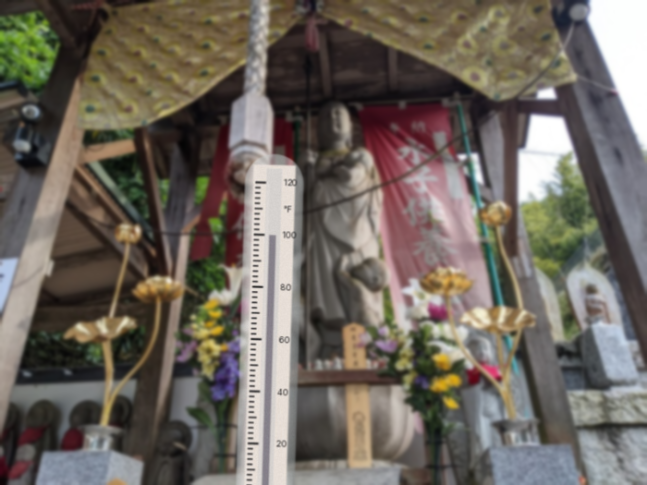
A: 100 °F
